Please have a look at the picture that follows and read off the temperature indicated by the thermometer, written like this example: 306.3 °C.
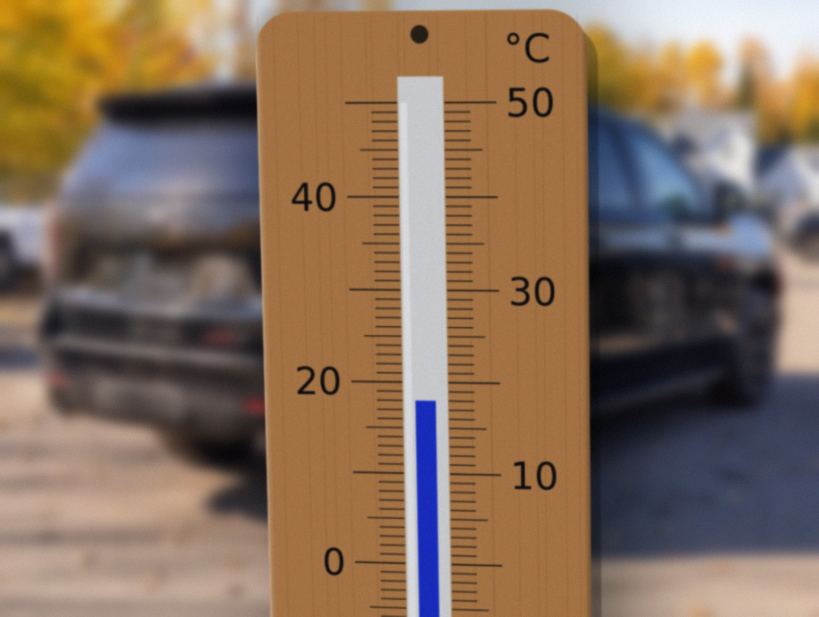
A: 18 °C
